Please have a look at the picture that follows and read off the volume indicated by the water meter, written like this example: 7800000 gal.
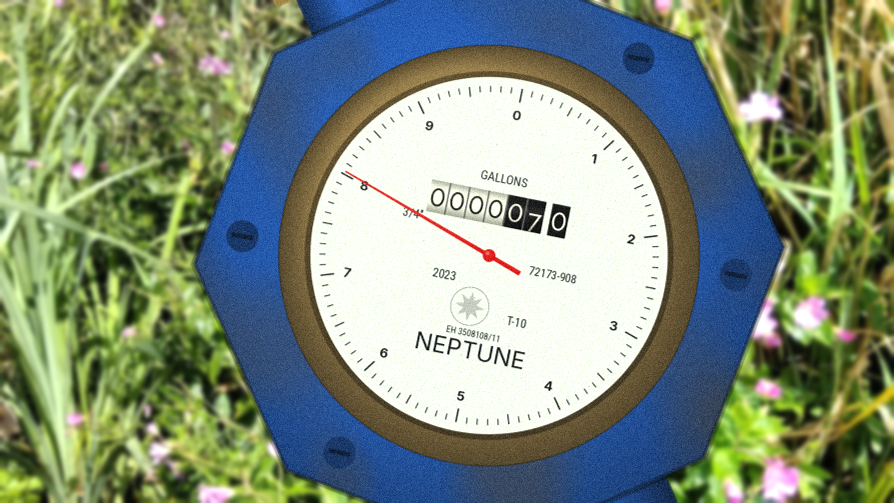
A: 68.0 gal
